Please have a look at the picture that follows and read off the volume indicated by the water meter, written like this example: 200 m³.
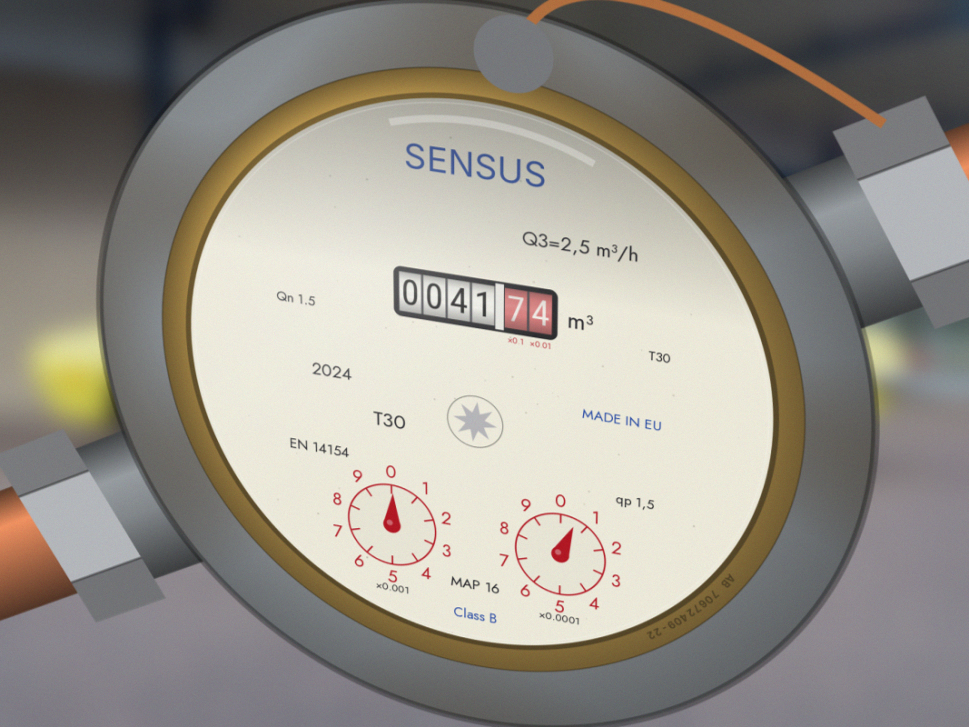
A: 41.7400 m³
